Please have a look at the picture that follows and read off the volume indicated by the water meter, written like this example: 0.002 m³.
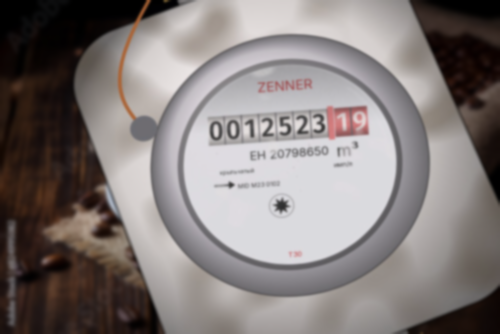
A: 12523.19 m³
